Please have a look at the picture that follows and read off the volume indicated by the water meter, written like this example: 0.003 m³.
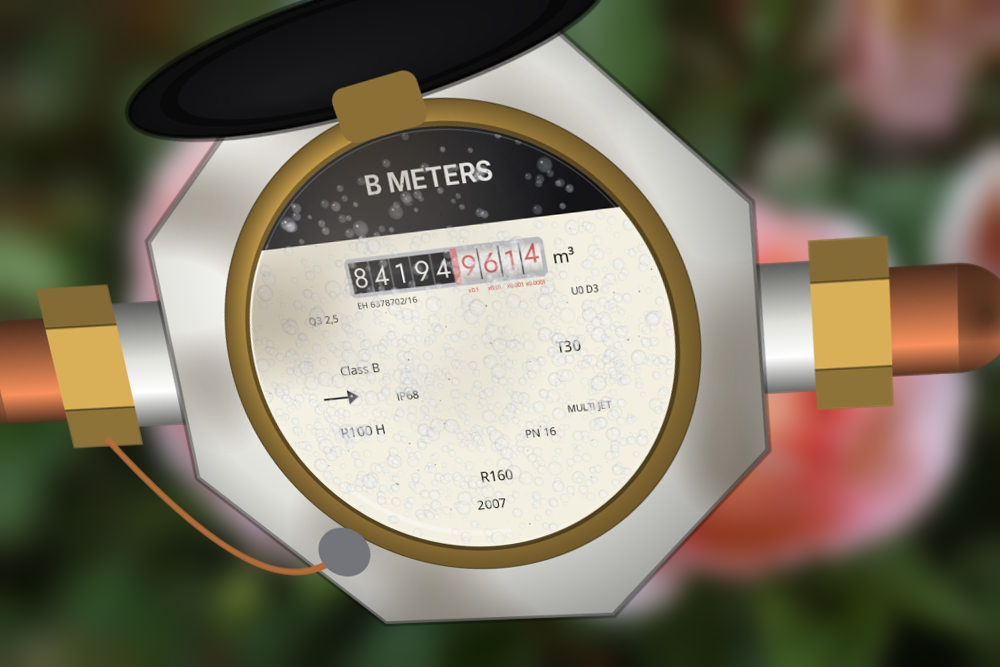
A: 84194.9614 m³
